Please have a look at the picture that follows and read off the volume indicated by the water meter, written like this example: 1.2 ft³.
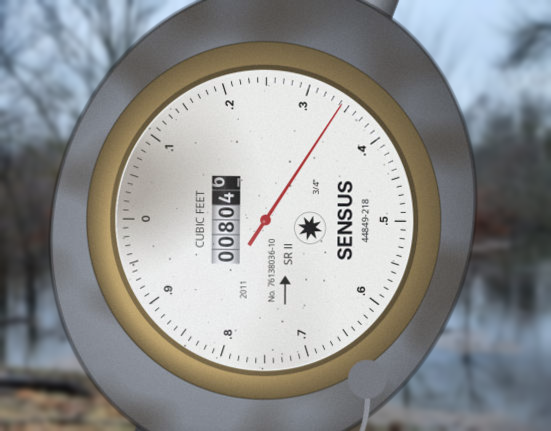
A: 8046.34 ft³
